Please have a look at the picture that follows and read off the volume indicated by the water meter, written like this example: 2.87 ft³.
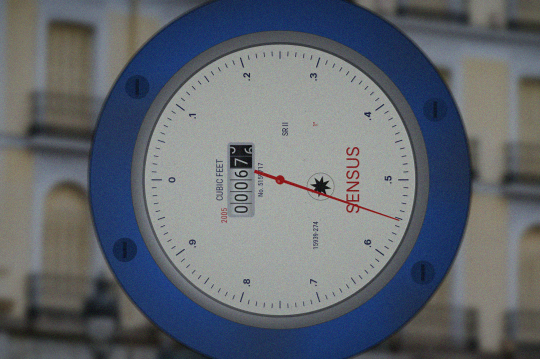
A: 675.55 ft³
